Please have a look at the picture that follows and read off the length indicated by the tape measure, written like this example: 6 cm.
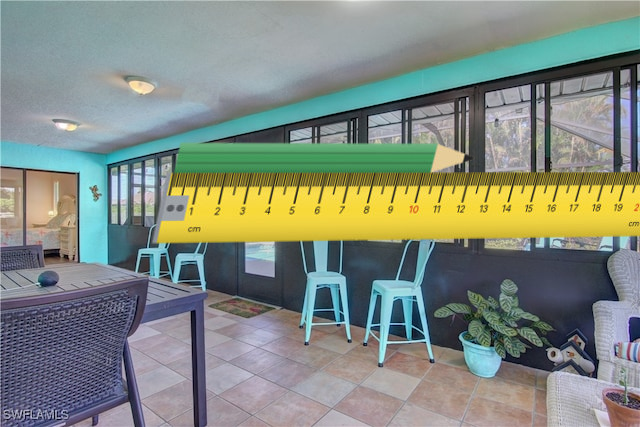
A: 12 cm
